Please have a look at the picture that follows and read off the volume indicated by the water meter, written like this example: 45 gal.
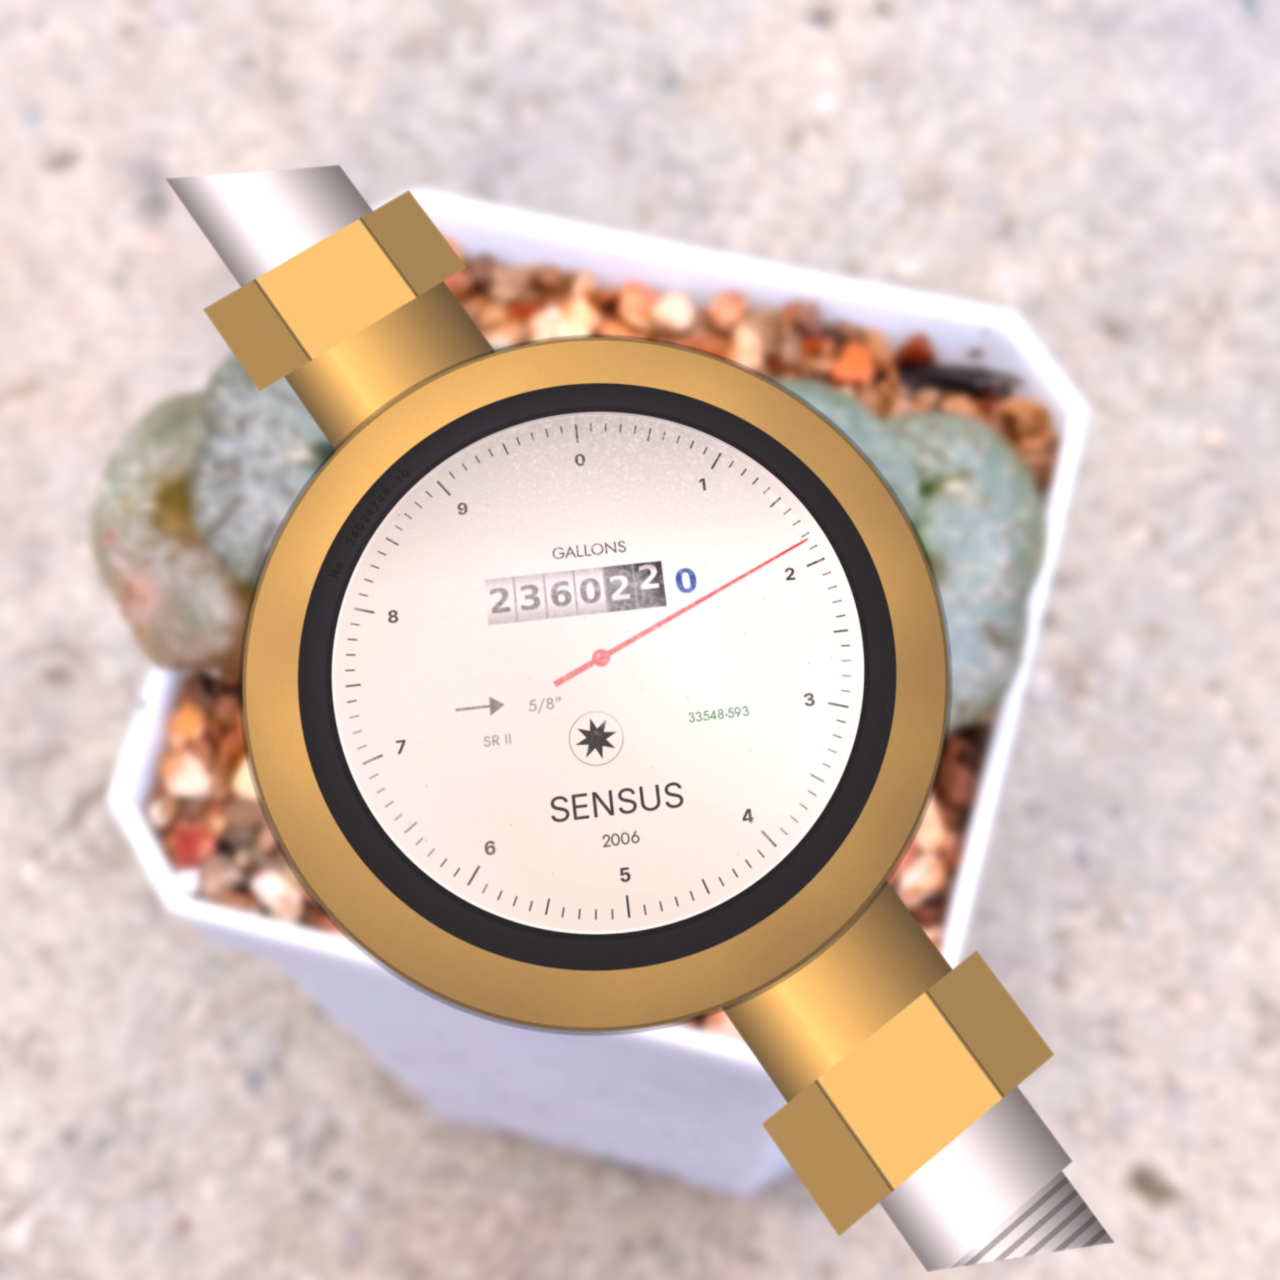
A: 2360221.8 gal
